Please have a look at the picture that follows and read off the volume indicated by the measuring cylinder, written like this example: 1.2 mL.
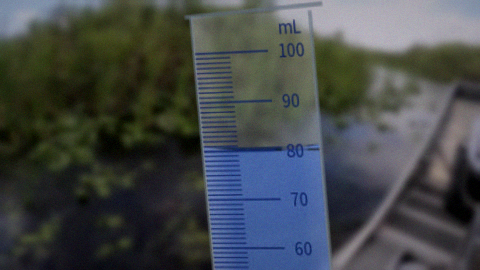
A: 80 mL
